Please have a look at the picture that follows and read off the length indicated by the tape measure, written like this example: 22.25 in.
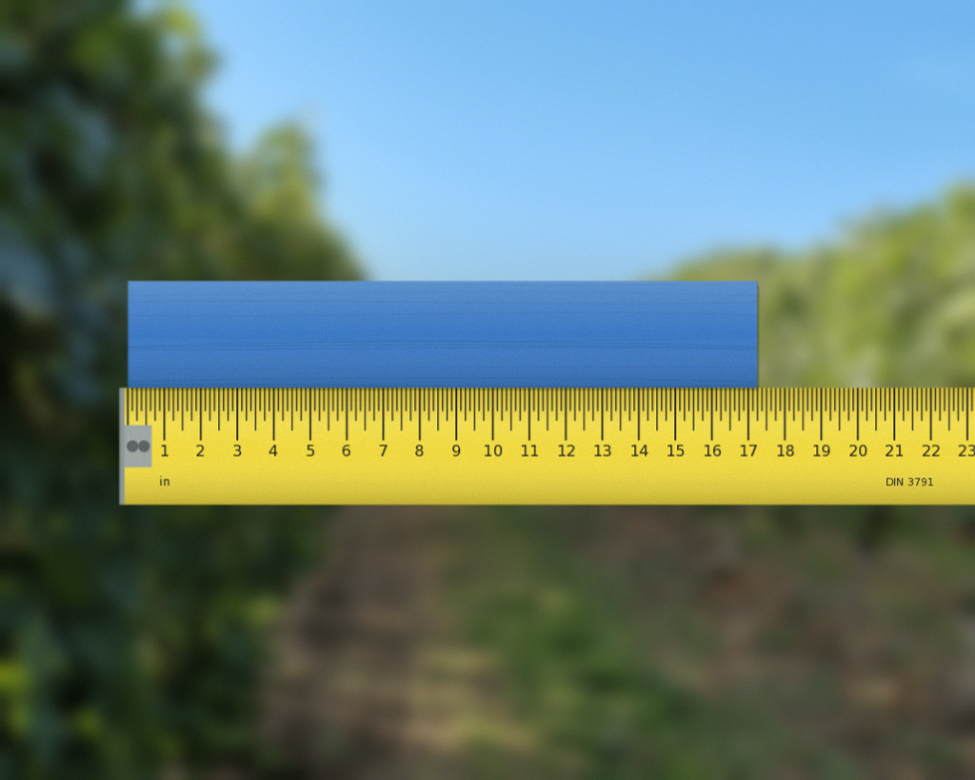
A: 17.25 in
